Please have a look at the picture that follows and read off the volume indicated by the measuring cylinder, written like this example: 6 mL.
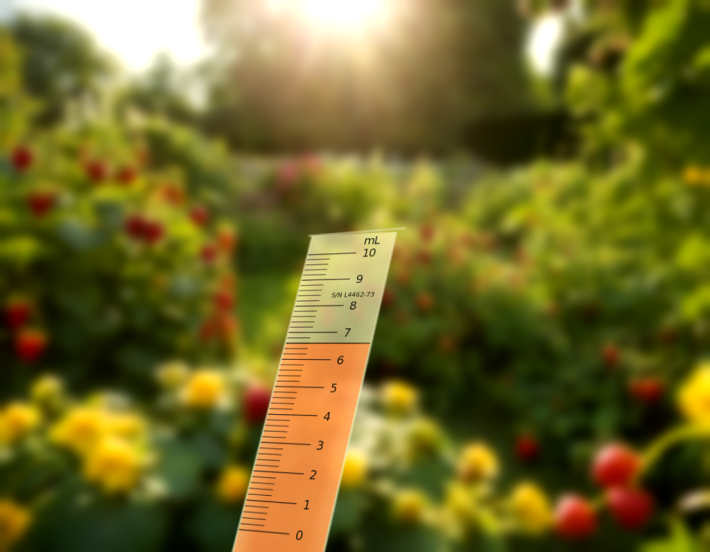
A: 6.6 mL
